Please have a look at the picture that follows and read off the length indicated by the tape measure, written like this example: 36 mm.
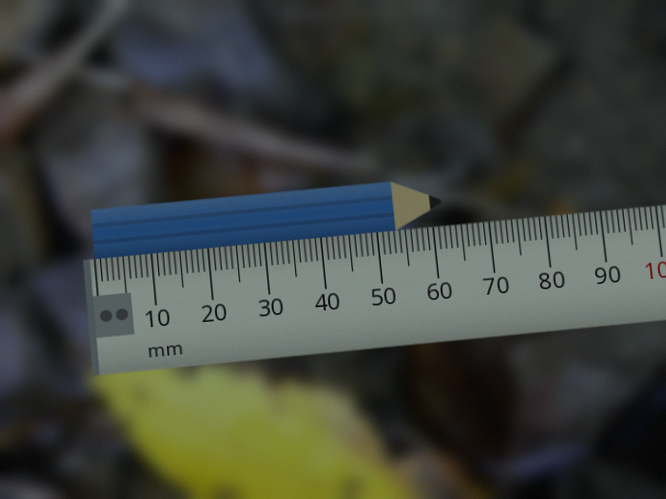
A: 62 mm
